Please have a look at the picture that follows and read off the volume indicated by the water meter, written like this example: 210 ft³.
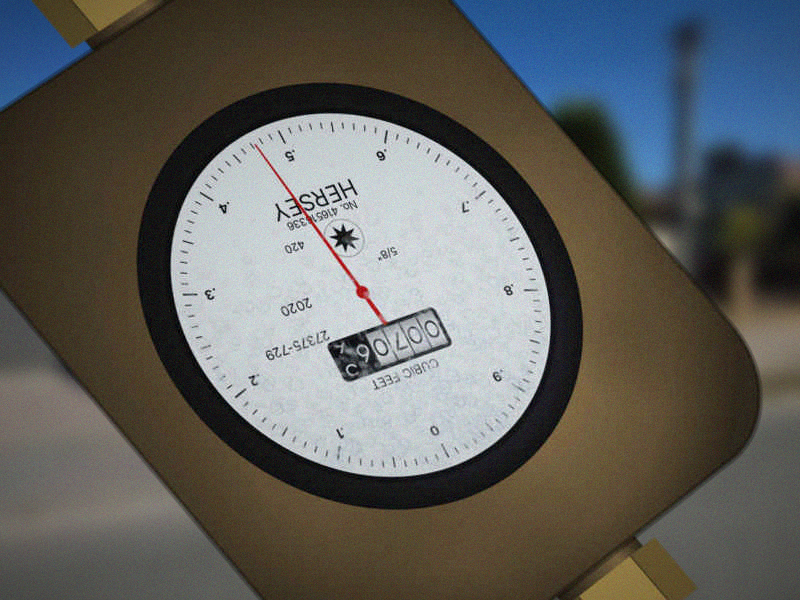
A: 7065.47 ft³
